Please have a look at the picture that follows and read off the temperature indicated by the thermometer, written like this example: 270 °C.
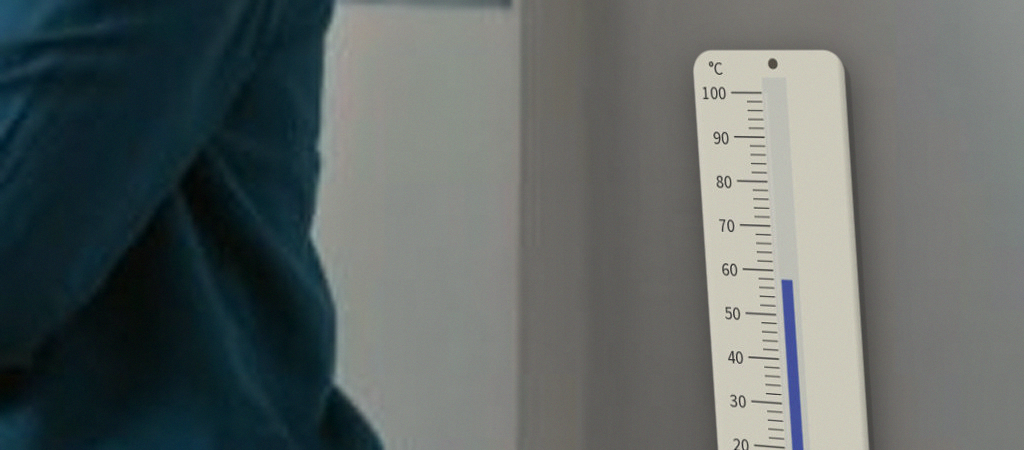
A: 58 °C
